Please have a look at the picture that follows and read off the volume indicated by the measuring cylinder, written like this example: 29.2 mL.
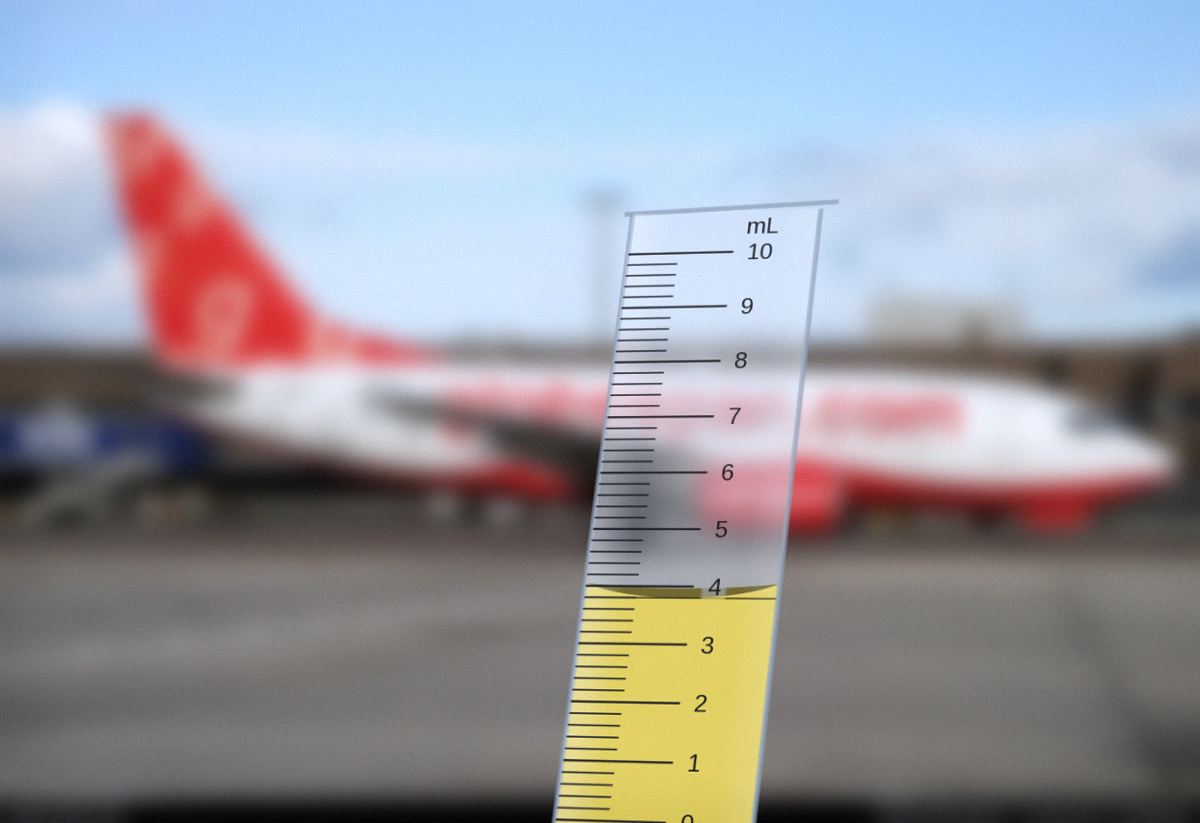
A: 3.8 mL
